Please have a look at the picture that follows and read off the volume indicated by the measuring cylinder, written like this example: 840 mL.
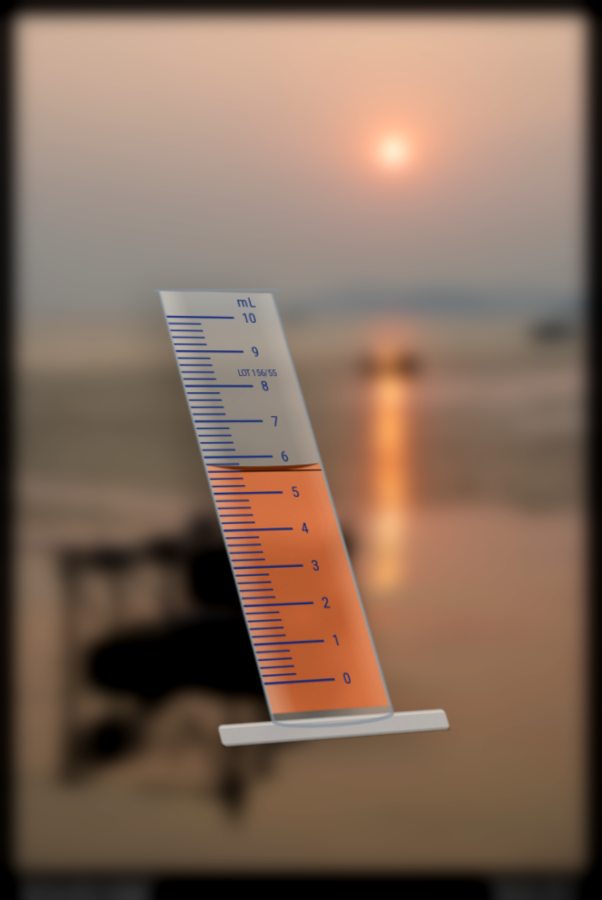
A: 5.6 mL
